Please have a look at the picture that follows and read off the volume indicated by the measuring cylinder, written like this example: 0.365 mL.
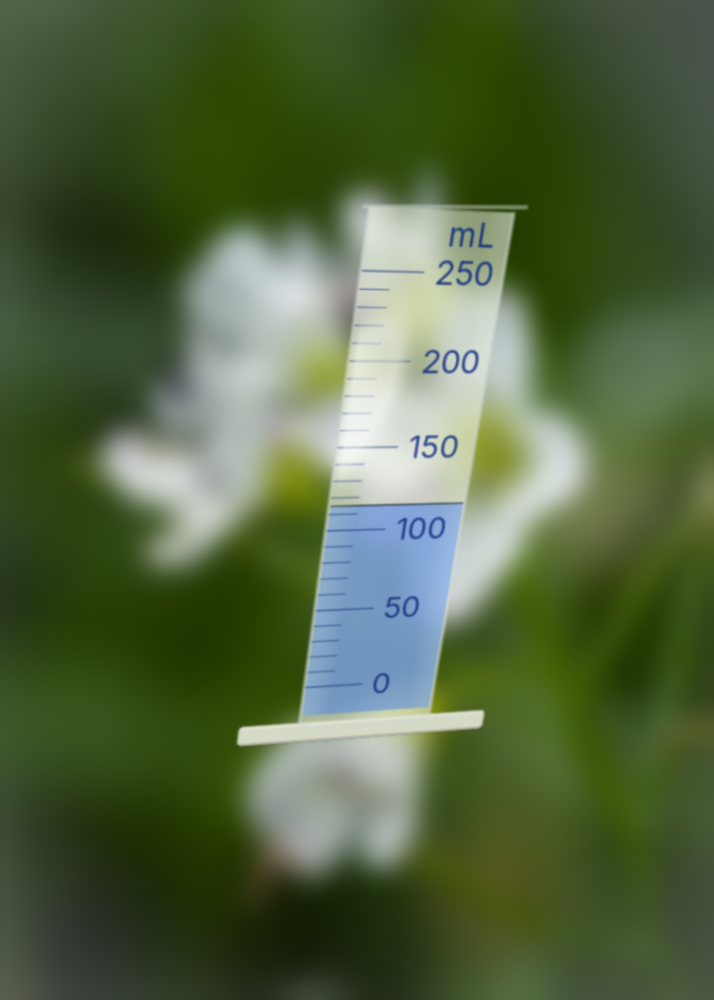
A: 115 mL
